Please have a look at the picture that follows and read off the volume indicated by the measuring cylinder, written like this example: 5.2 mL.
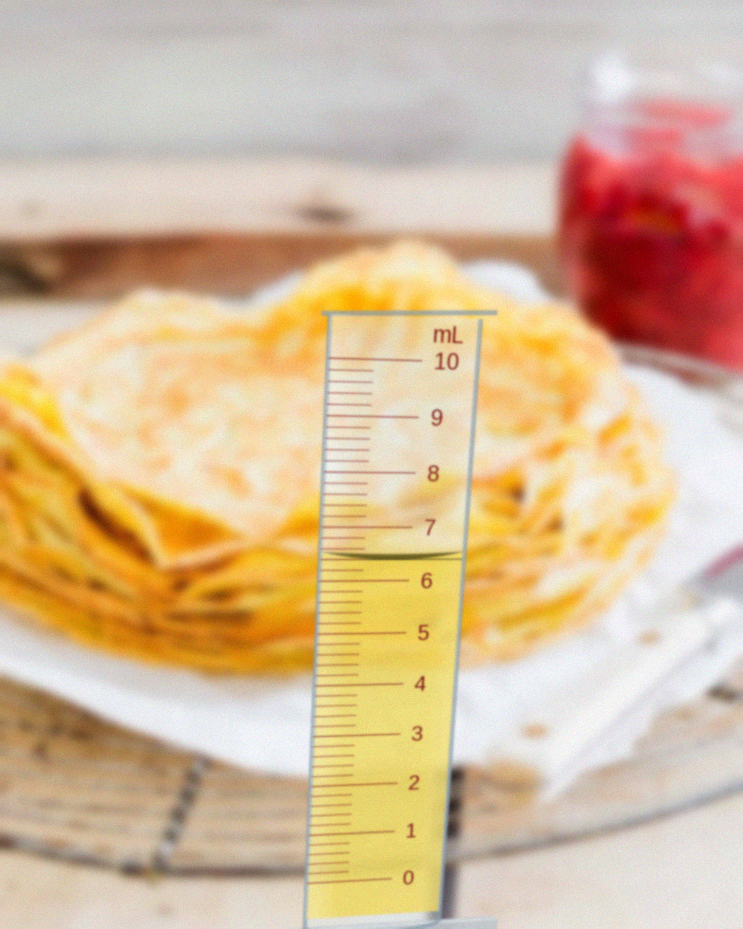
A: 6.4 mL
